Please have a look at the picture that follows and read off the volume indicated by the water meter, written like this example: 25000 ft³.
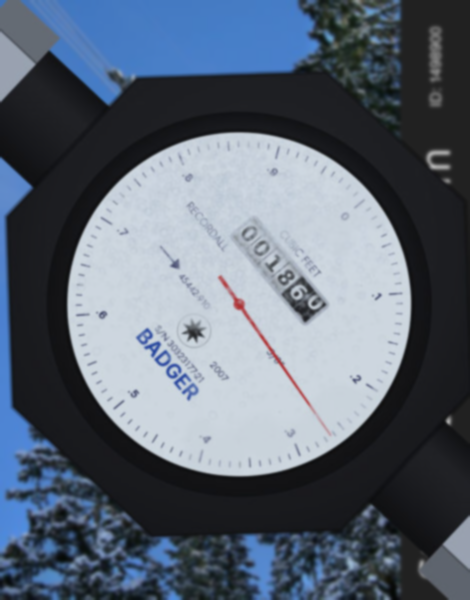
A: 1860.26 ft³
